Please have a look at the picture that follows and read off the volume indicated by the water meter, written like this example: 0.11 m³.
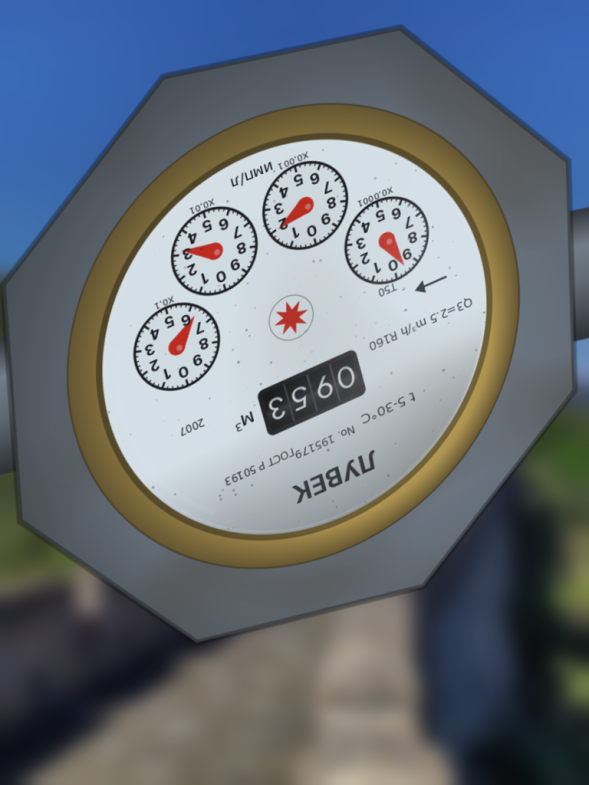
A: 953.6319 m³
